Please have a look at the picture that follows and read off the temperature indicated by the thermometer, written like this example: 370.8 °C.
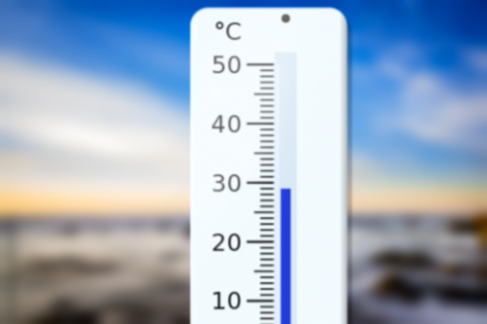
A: 29 °C
